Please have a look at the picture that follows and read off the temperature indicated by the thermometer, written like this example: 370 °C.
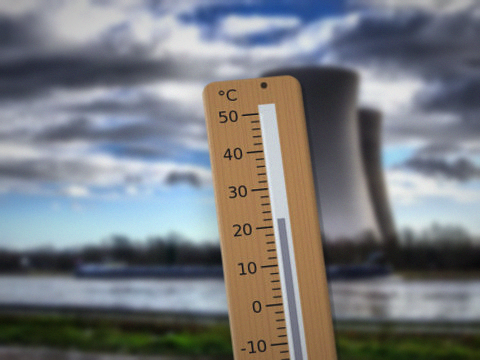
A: 22 °C
